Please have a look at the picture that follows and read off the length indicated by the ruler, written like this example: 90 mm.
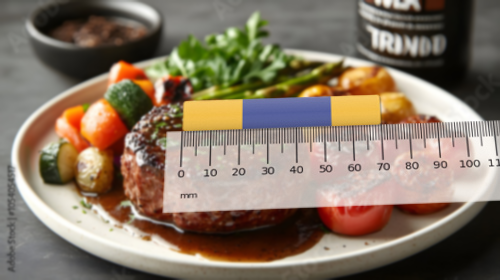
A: 70 mm
